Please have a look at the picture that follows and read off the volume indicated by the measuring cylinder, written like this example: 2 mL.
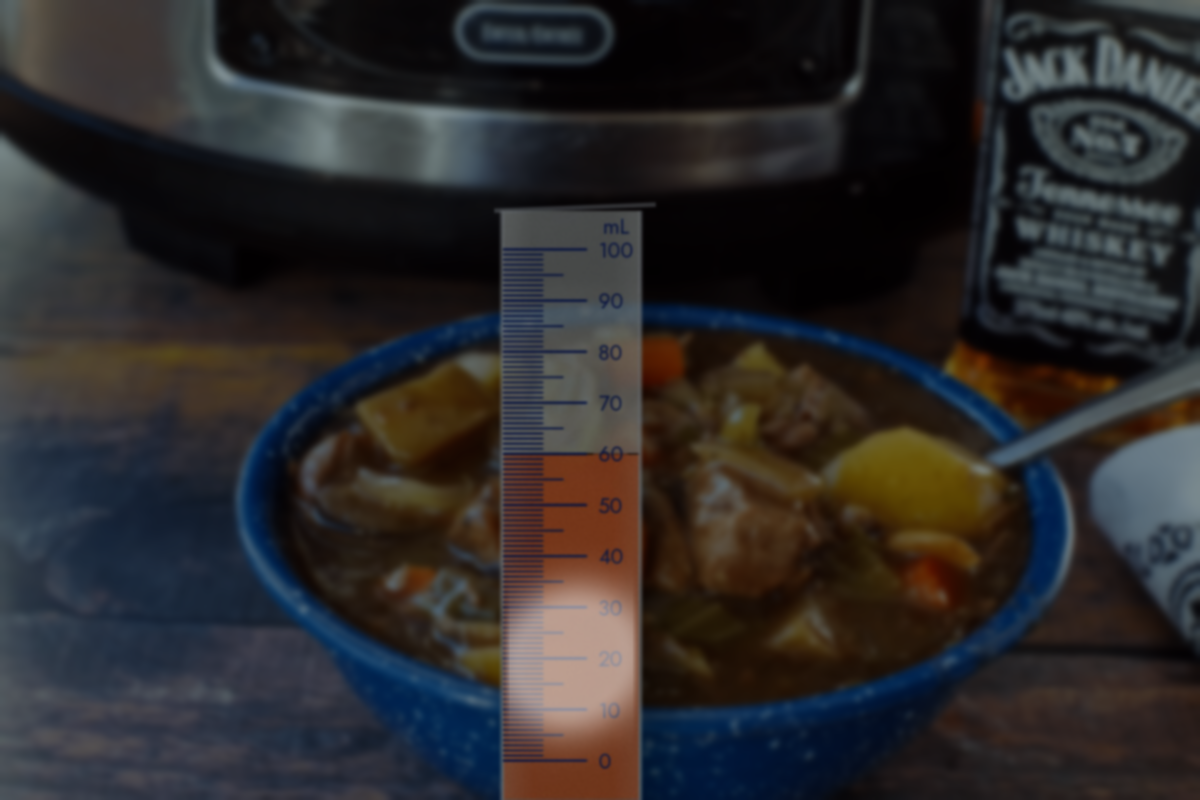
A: 60 mL
